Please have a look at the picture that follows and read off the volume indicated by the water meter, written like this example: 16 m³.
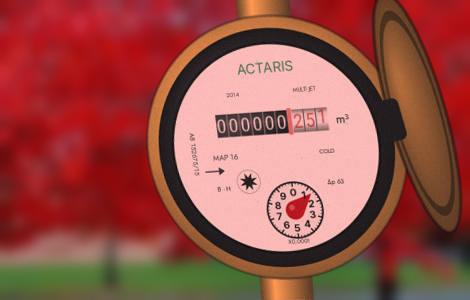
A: 0.2511 m³
